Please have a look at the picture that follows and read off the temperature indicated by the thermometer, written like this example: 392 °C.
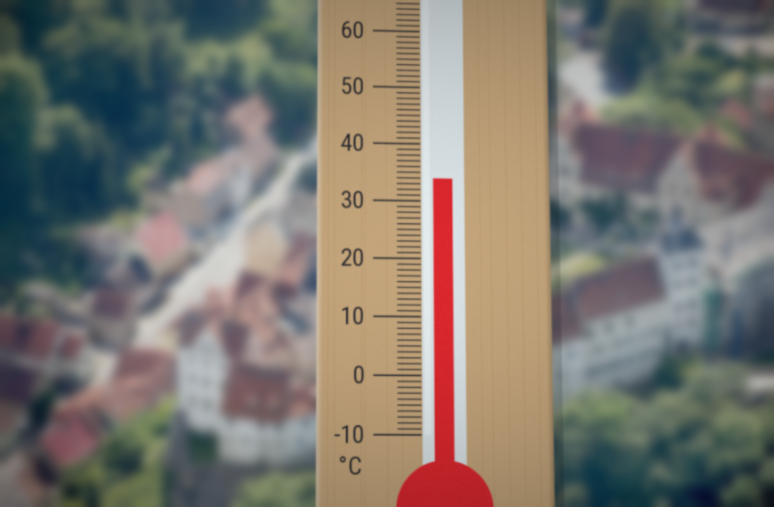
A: 34 °C
